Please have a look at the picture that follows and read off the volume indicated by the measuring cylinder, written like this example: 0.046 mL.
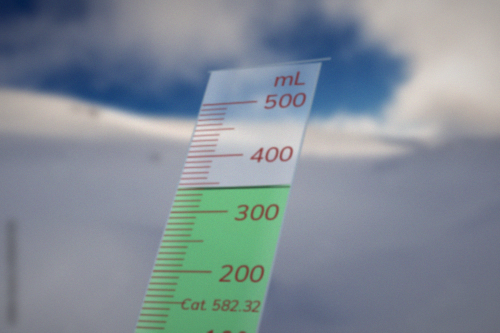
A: 340 mL
